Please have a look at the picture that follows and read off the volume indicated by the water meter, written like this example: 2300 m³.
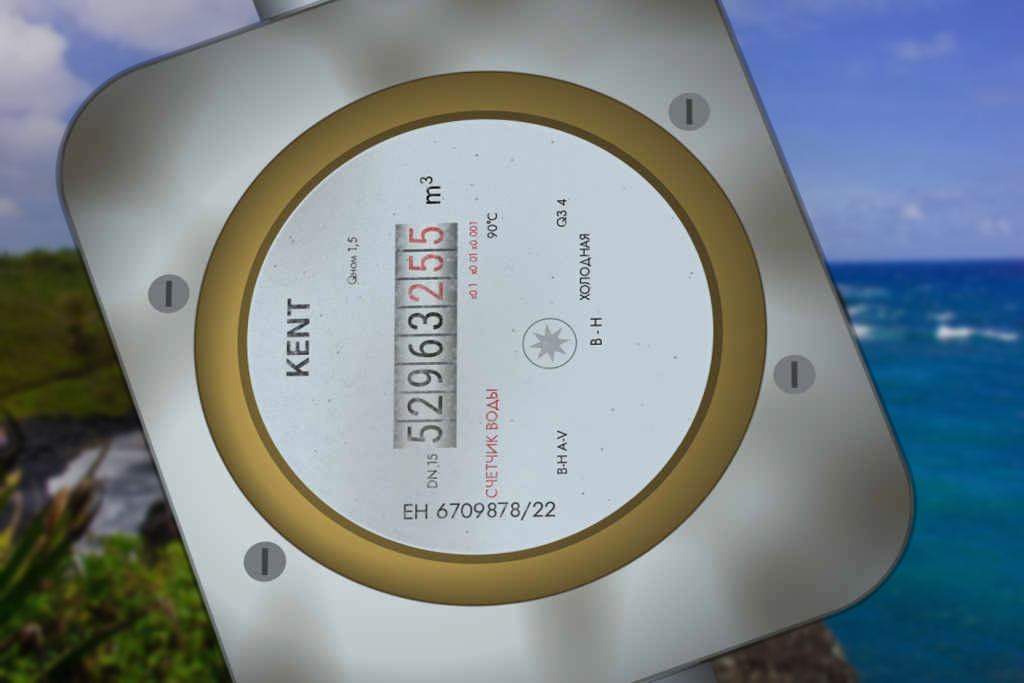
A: 52963.255 m³
